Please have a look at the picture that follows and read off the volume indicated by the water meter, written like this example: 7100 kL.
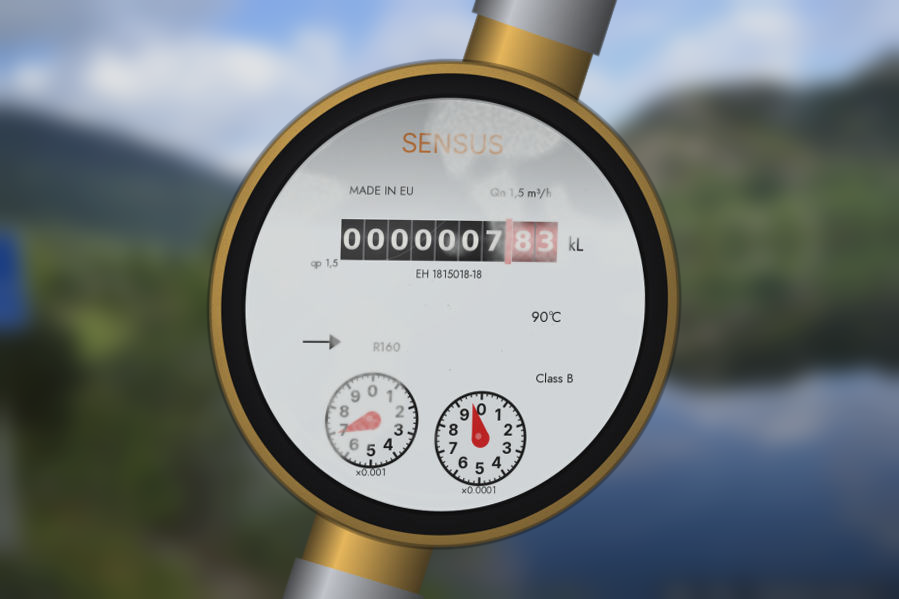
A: 7.8369 kL
